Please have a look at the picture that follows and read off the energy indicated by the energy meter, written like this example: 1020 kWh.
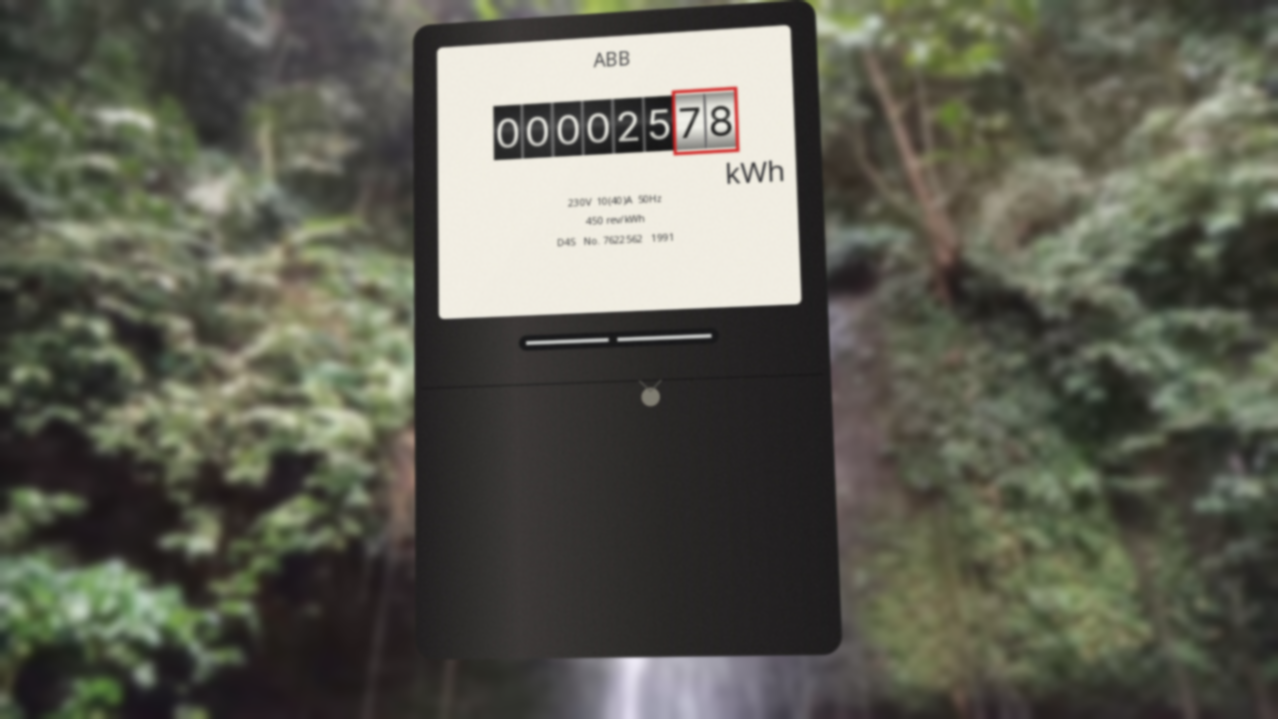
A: 25.78 kWh
